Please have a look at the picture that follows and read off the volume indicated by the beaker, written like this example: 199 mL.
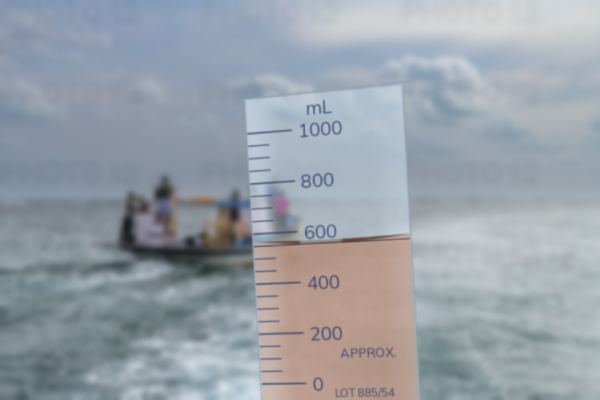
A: 550 mL
